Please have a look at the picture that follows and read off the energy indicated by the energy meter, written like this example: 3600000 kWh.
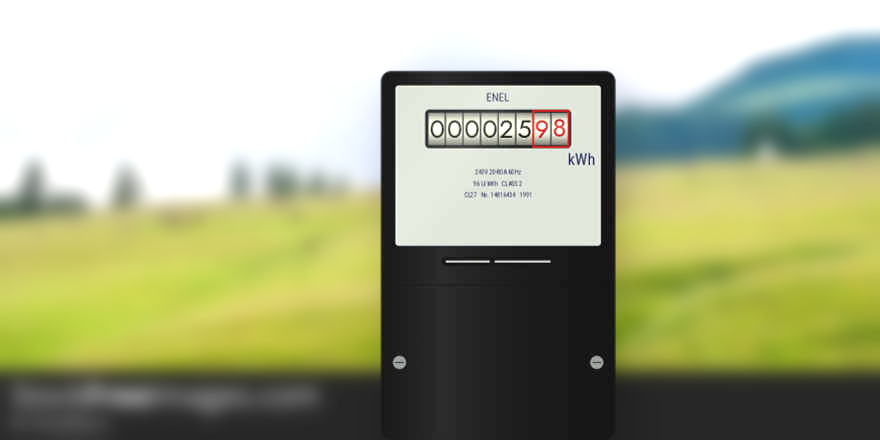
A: 25.98 kWh
